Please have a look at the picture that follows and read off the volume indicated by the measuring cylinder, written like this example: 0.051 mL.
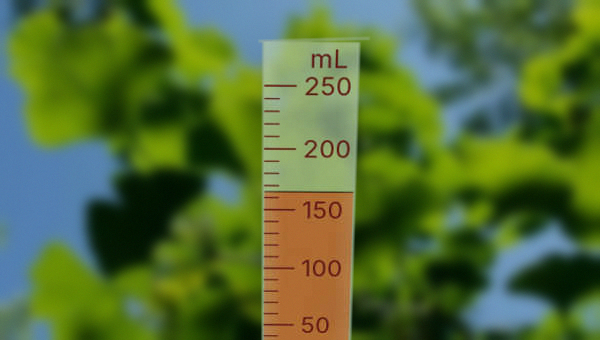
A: 165 mL
